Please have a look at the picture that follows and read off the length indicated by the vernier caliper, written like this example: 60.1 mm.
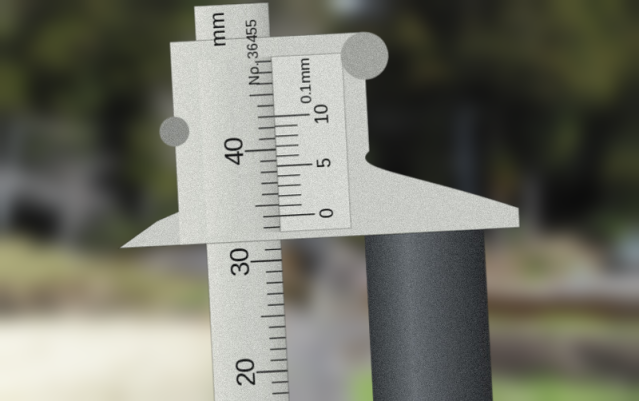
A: 34.0 mm
